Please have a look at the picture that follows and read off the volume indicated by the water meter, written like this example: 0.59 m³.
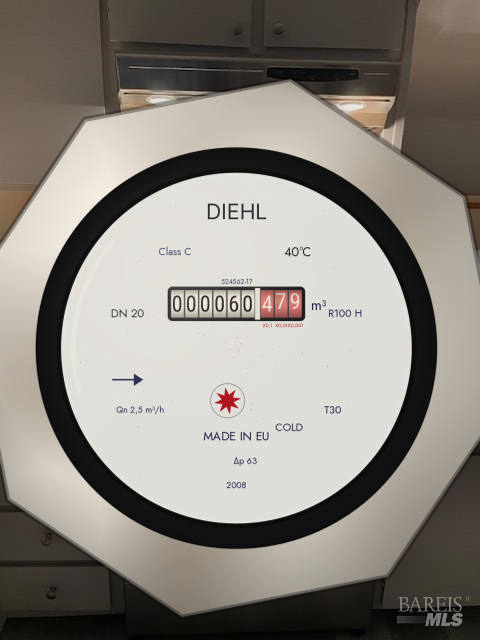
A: 60.479 m³
